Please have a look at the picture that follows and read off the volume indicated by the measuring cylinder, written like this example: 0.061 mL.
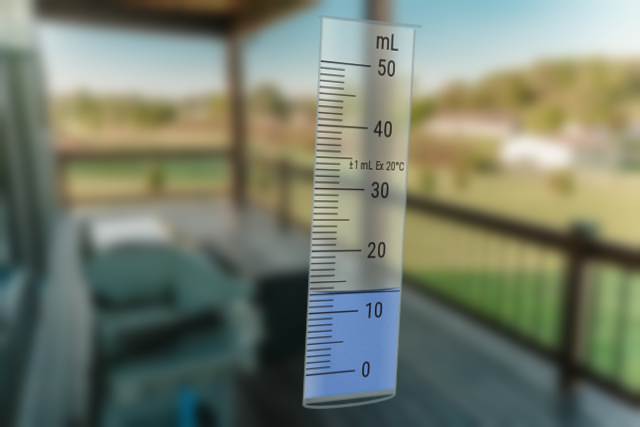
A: 13 mL
